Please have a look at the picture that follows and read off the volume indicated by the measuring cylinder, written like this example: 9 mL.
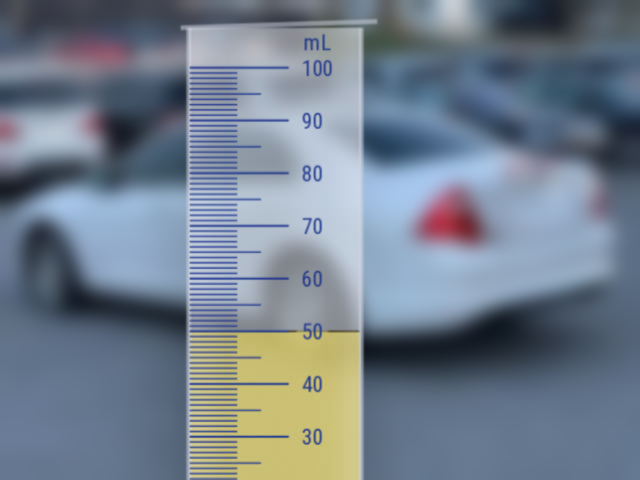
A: 50 mL
